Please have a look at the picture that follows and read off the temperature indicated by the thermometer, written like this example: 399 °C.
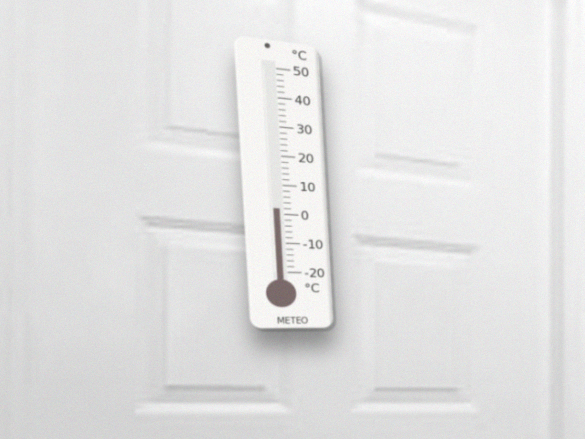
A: 2 °C
